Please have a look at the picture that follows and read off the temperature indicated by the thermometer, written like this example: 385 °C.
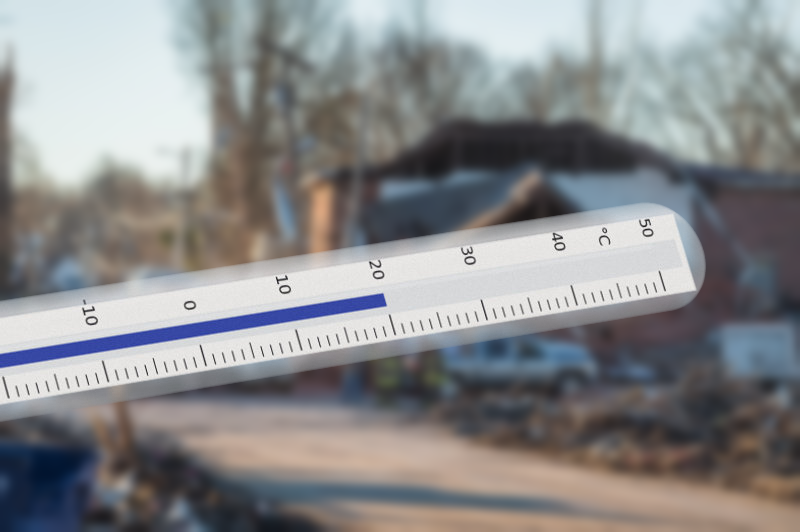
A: 20 °C
